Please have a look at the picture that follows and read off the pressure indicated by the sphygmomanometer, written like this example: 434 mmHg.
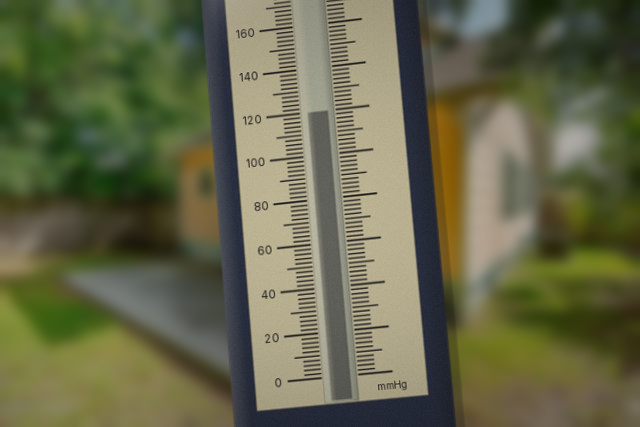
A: 120 mmHg
